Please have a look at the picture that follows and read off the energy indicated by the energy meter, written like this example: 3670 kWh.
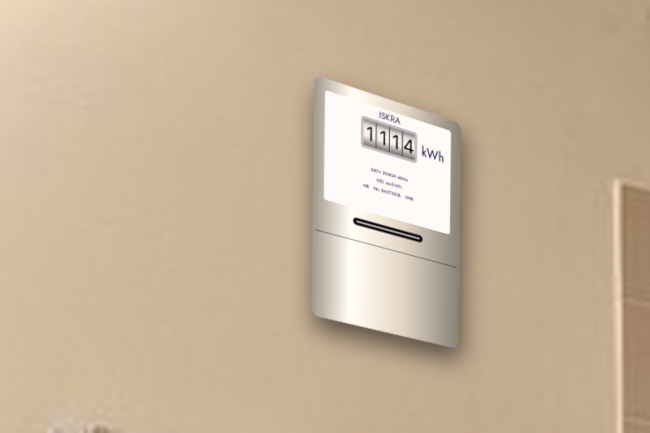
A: 1114 kWh
